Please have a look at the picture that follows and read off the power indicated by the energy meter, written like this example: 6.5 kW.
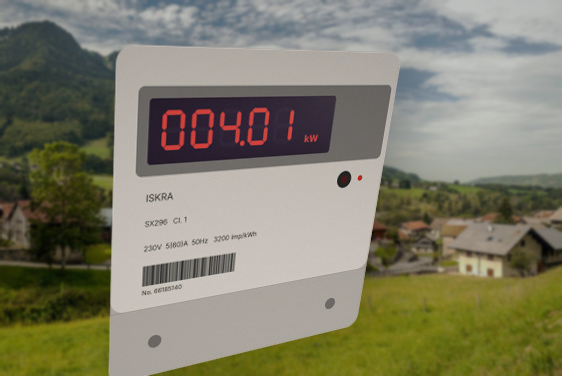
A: 4.01 kW
